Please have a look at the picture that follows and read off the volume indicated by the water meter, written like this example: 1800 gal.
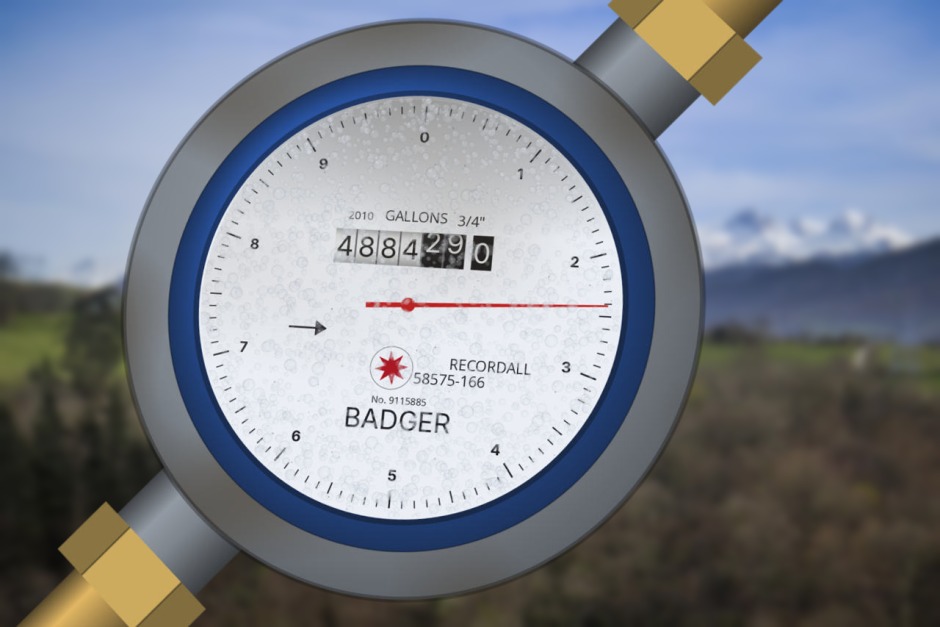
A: 4884292.4 gal
